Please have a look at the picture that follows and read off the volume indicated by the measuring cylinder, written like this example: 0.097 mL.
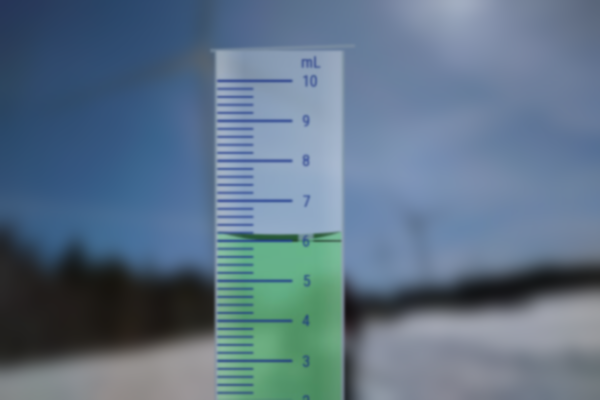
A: 6 mL
